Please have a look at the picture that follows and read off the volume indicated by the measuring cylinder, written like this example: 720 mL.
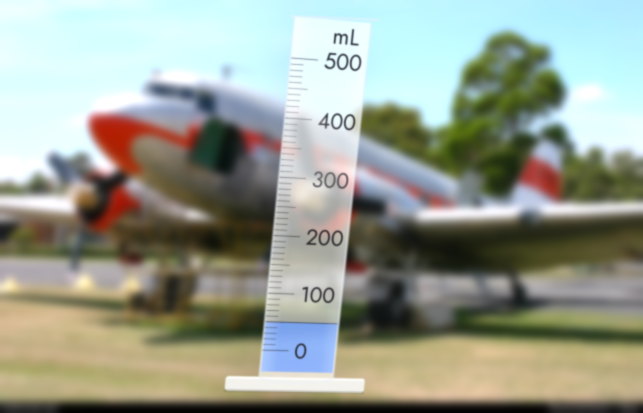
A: 50 mL
